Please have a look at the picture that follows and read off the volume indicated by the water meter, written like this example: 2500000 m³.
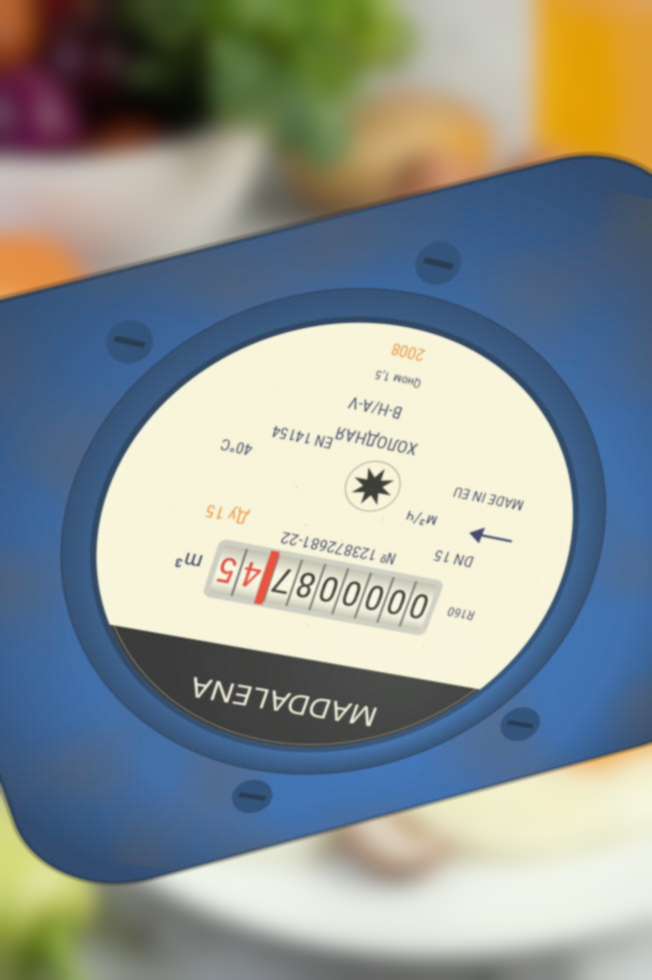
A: 87.45 m³
